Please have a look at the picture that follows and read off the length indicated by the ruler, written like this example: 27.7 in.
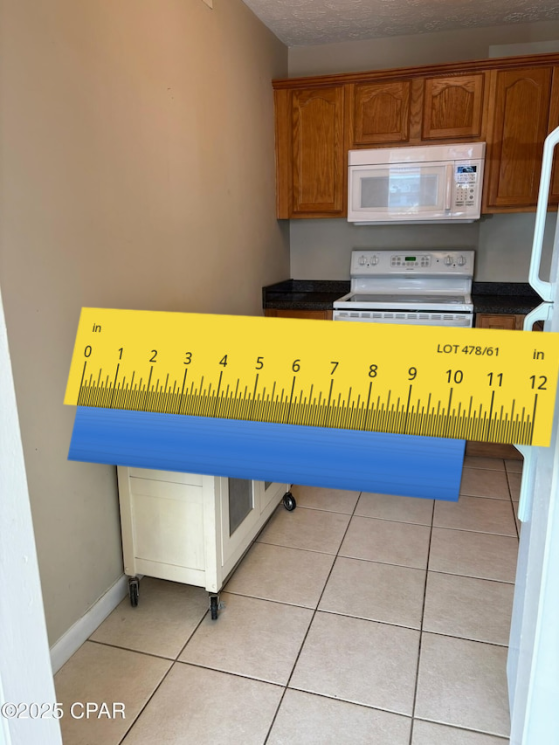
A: 10.5 in
